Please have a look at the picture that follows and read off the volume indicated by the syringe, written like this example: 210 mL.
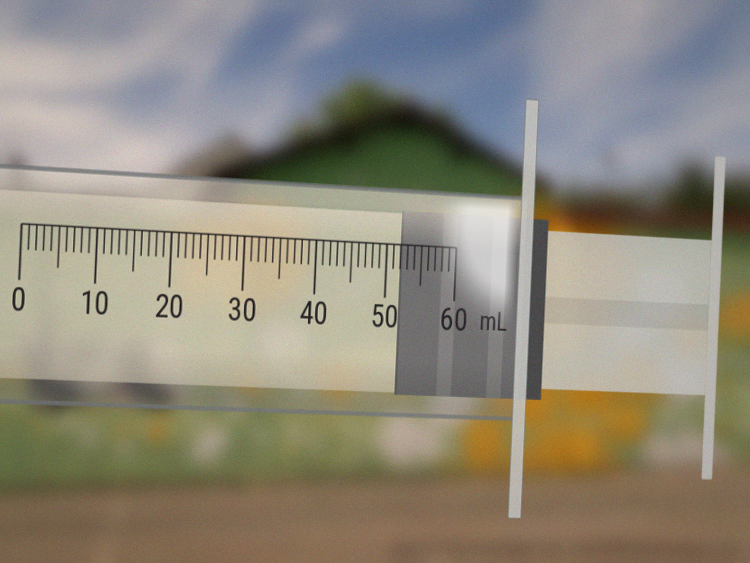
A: 52 mL
